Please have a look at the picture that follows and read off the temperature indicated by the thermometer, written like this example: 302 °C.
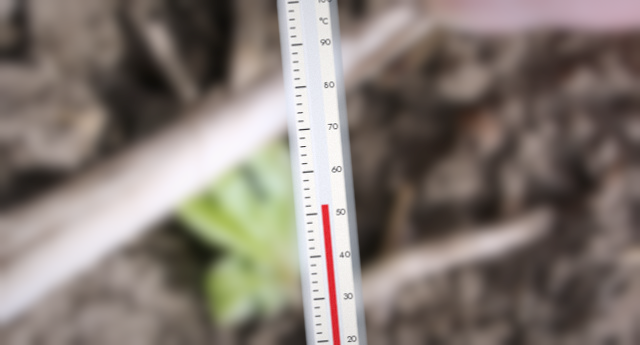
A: 52 °C
